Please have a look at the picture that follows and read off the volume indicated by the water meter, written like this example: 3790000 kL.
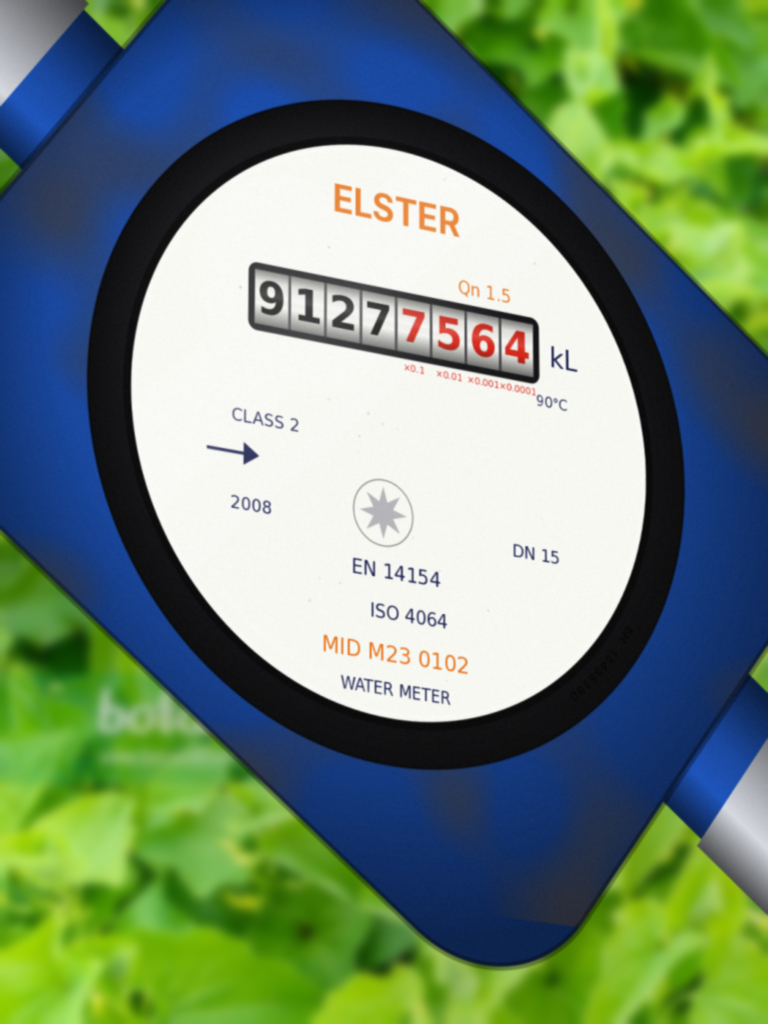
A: 9127.7564 kL
